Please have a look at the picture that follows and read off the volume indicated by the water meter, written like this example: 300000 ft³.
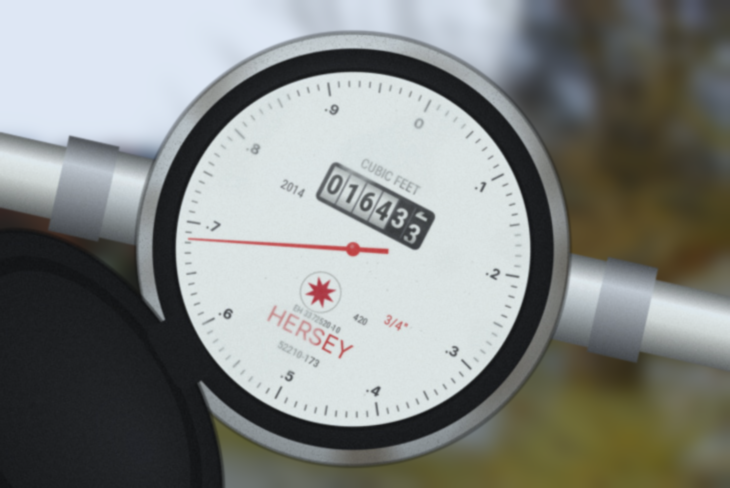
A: 16432.68 ft³
